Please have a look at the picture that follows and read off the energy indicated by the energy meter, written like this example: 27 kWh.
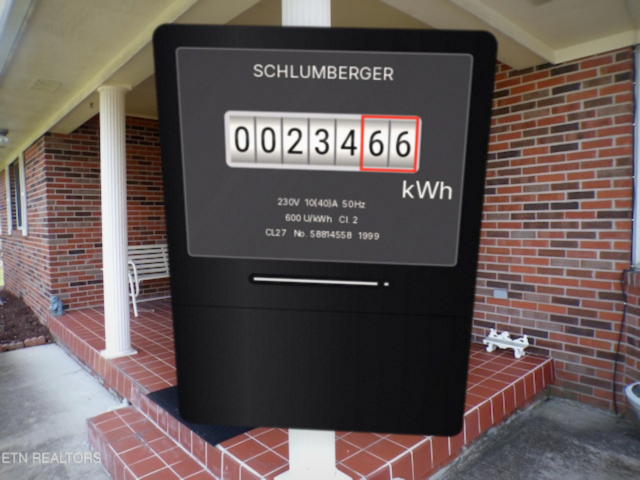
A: 234.66 kWh
